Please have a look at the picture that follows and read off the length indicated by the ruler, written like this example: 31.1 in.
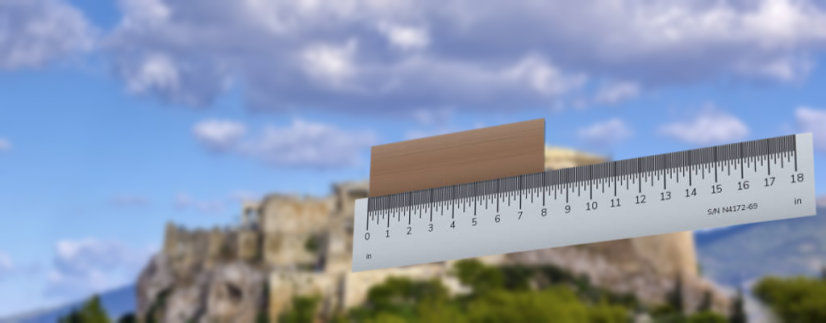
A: 8 in
